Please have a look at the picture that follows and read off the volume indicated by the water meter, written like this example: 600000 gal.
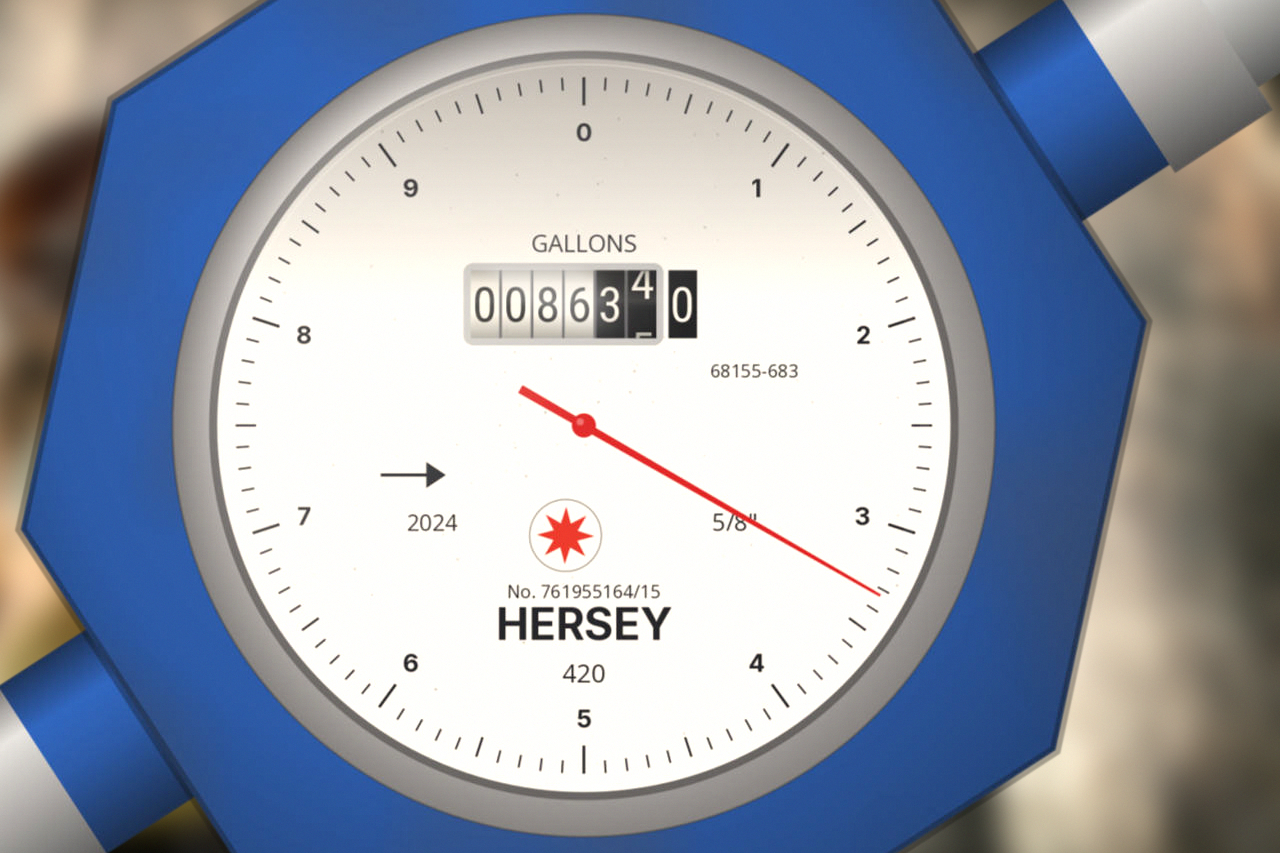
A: 86343.3 gal
